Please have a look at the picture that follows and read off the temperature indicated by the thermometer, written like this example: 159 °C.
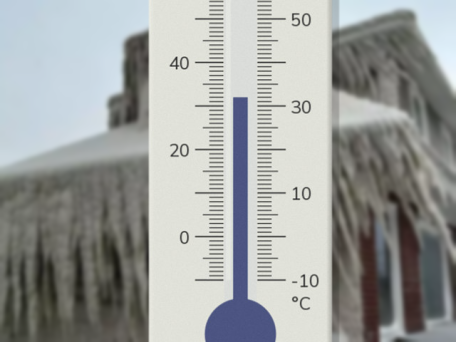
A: 32 °C
